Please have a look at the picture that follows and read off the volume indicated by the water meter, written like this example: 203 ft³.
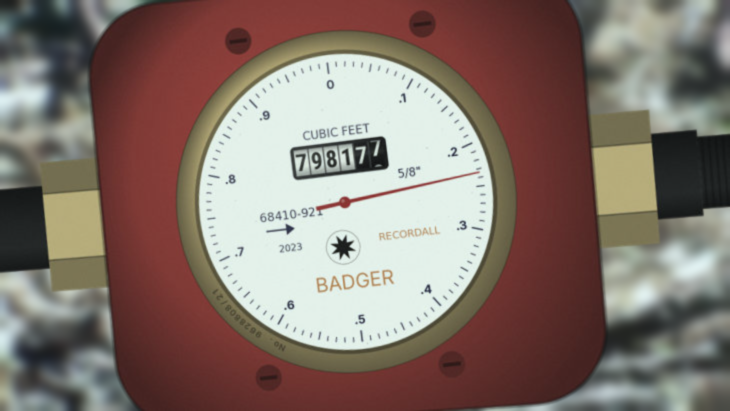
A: 798177.23 ft³
